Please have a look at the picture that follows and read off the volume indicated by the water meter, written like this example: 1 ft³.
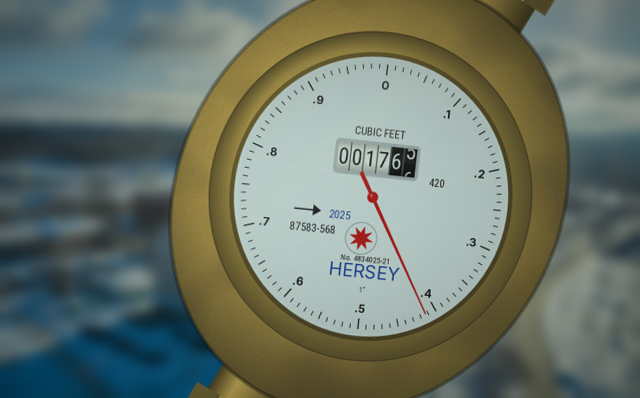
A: 1765.41 ft³
